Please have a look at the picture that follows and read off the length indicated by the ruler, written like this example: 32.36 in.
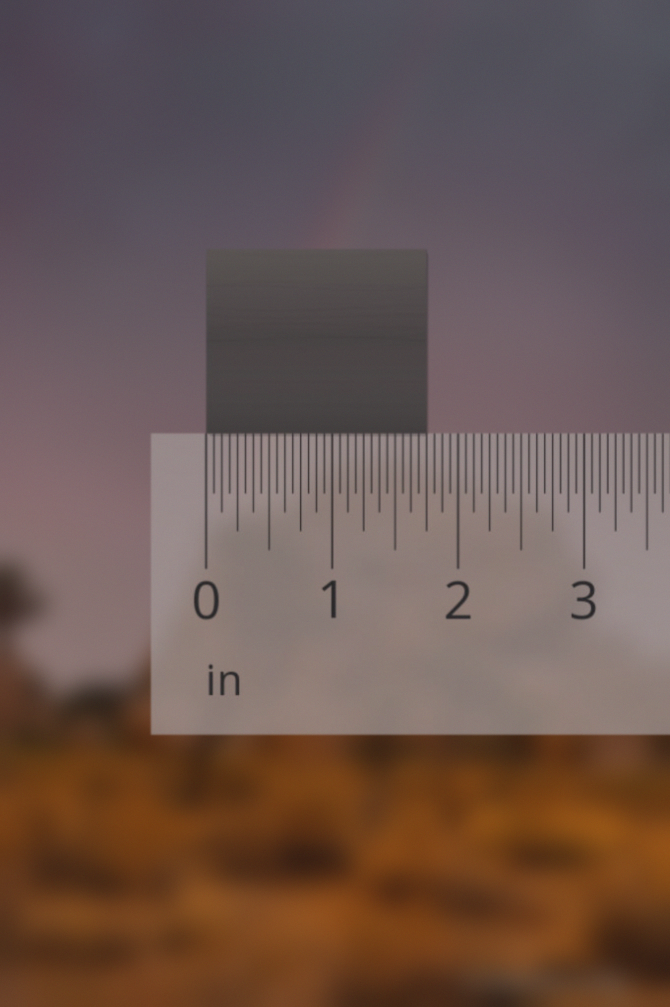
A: 1.75 in
